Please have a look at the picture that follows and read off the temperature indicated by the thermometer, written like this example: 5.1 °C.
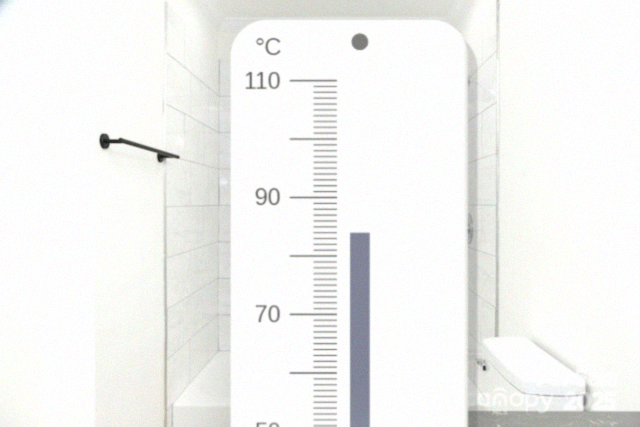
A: 84 °C
